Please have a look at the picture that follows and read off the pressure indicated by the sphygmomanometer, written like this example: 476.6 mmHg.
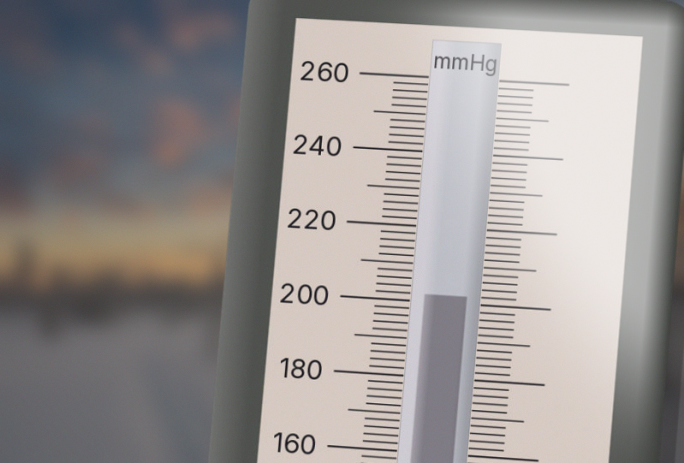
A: 202 mmHg
